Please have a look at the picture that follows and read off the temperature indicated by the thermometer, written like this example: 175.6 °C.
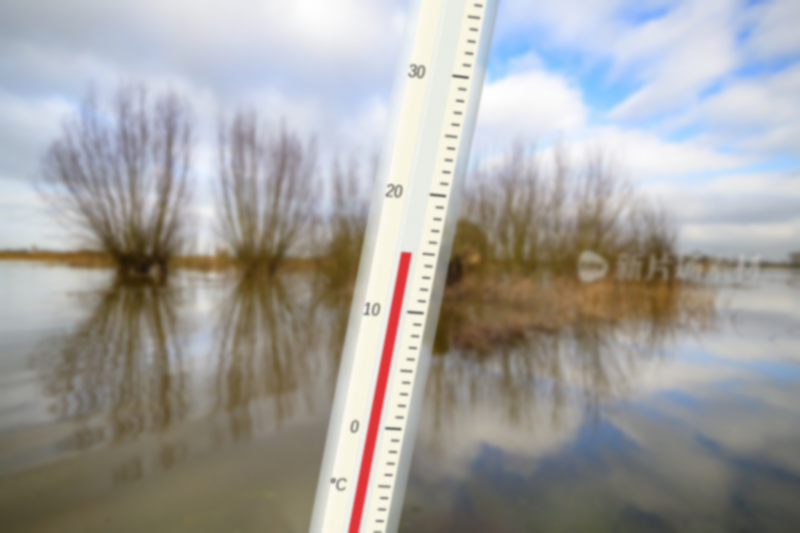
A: 15 °C
